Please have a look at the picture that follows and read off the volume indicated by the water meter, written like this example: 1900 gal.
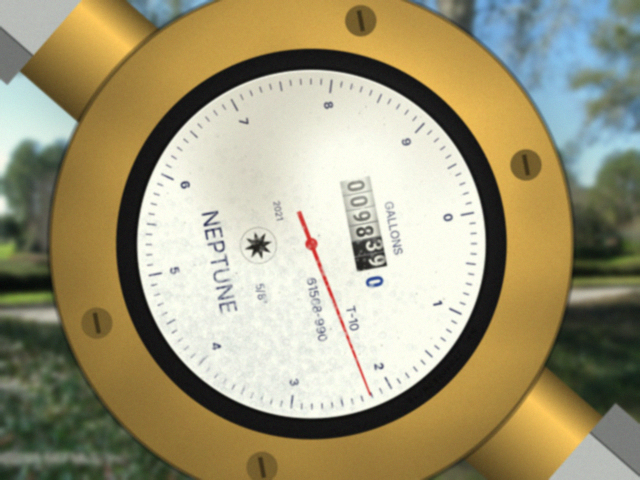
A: 98392.2 gal
